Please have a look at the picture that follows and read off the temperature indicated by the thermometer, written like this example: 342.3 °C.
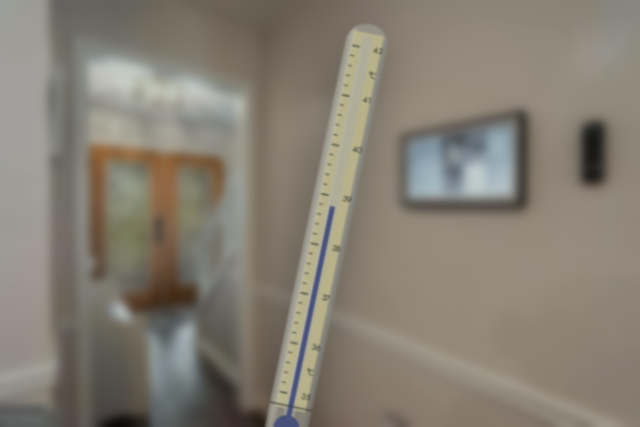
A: 38.8 °C
